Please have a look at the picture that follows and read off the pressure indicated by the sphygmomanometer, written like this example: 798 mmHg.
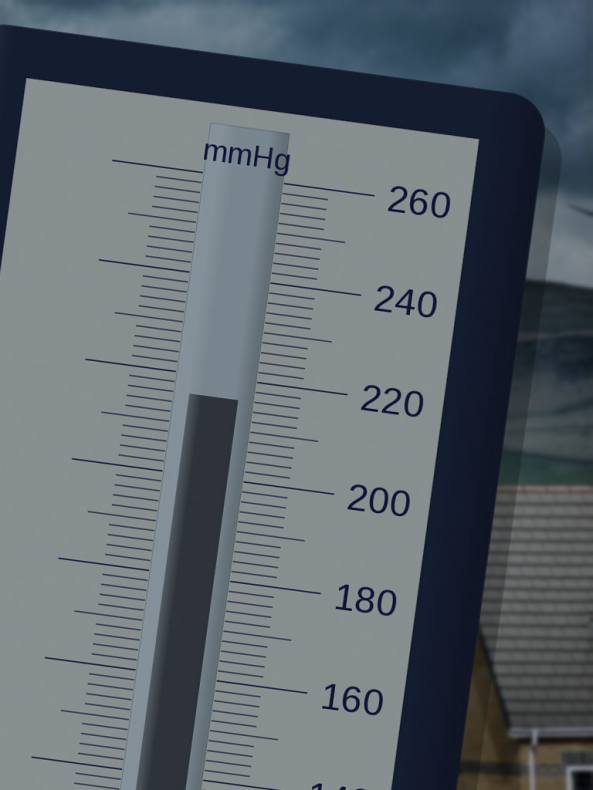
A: 216 mmHg
